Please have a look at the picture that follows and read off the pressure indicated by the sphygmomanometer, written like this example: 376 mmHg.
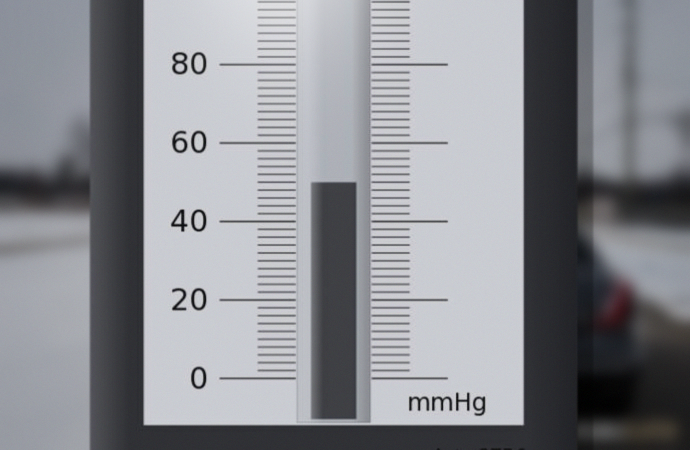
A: 50 mmHg
